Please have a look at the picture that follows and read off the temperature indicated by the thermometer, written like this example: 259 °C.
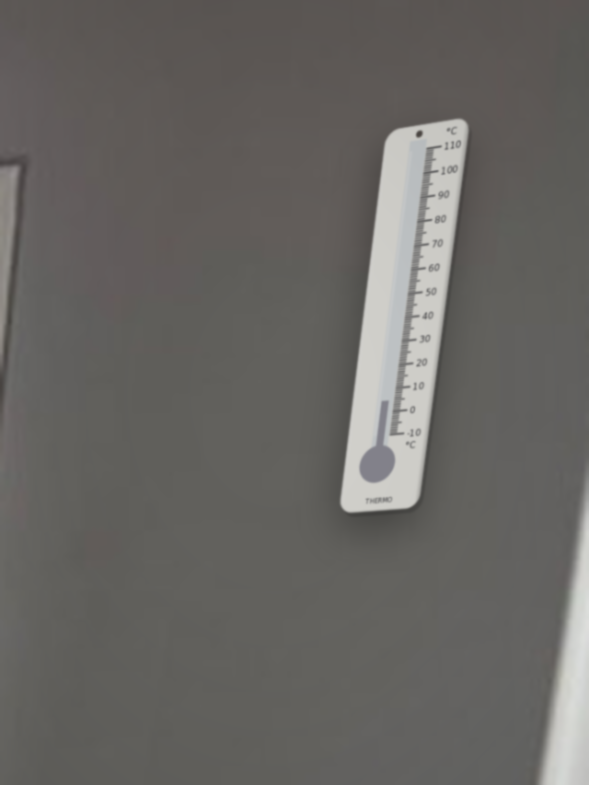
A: 5 °C
